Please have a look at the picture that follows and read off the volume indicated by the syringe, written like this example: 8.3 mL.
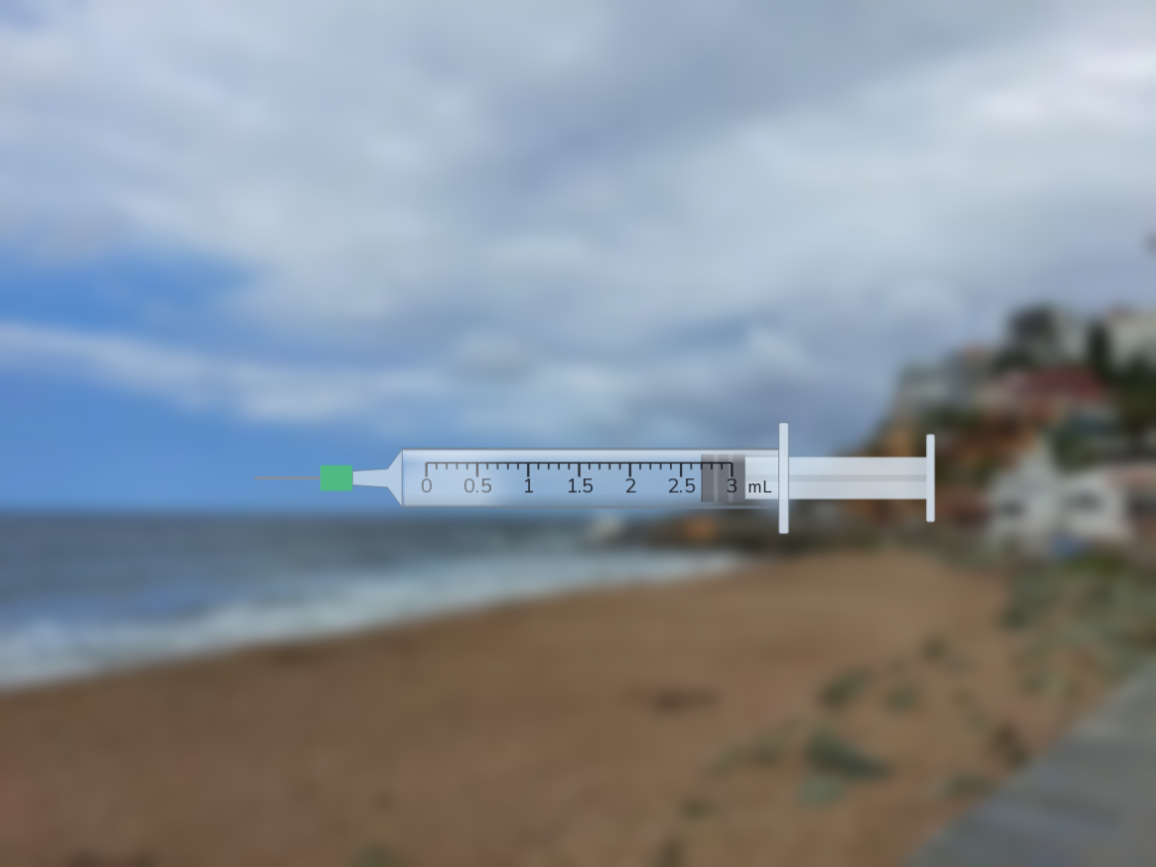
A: 2.7 mL
